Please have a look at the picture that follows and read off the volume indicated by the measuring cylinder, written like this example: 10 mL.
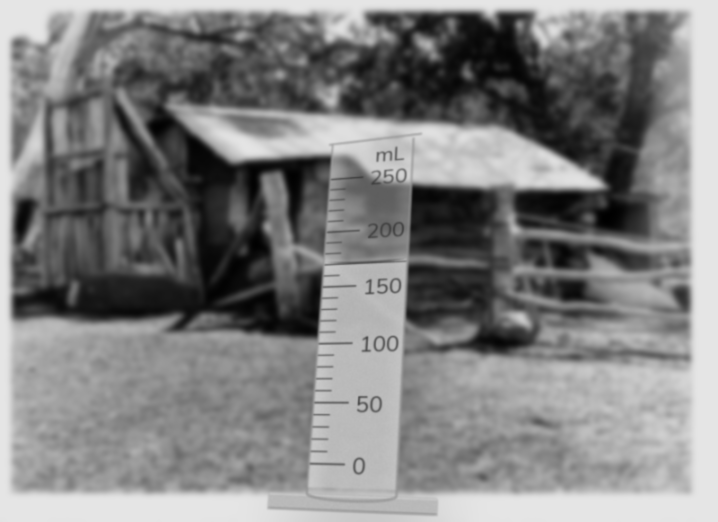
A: 170 mL
